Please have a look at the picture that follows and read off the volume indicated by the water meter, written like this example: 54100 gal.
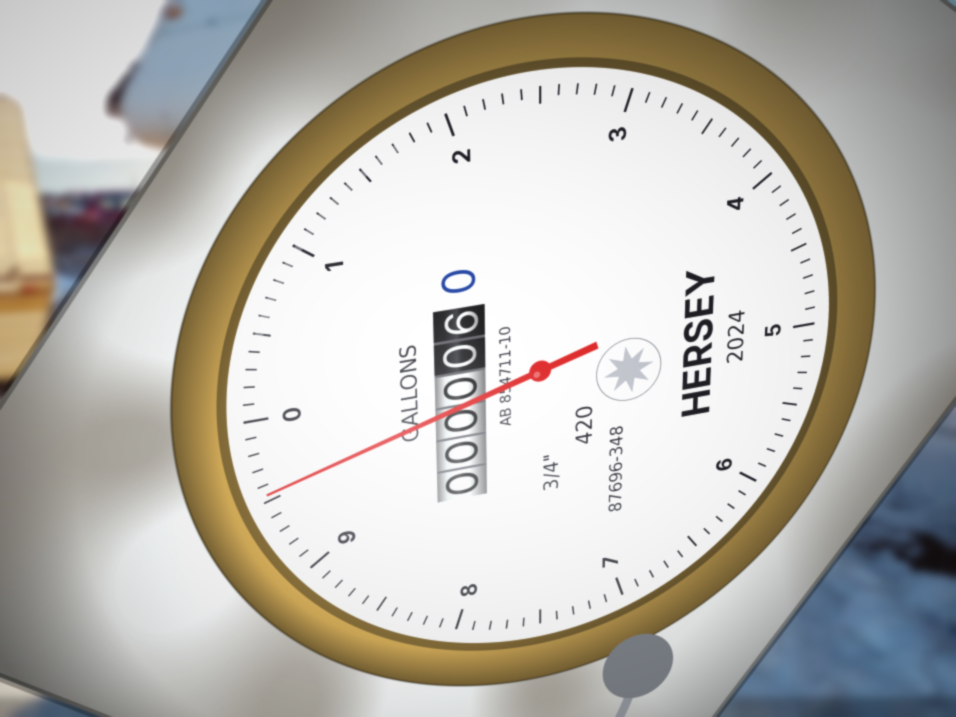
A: 59.5 gal
